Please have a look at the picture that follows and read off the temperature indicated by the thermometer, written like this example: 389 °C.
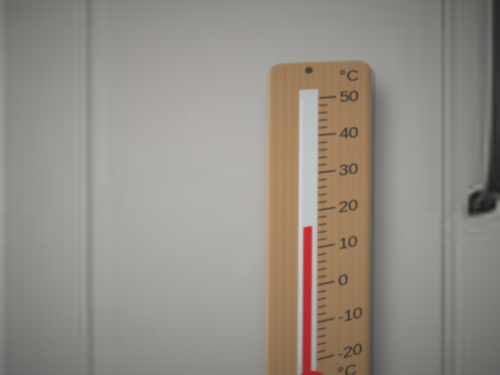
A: 16 °C
